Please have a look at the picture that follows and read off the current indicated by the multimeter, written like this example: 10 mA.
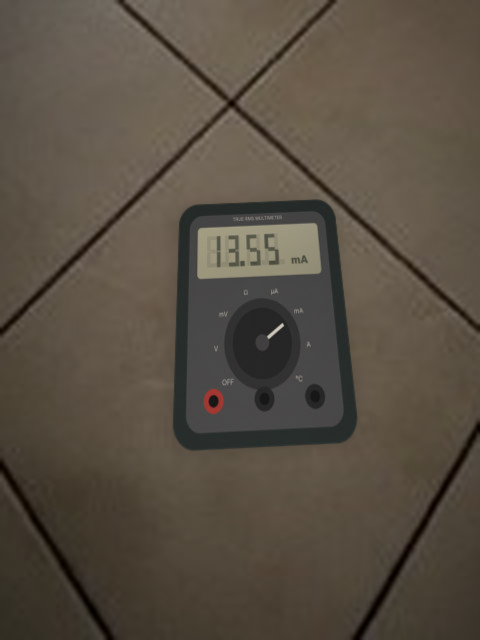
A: 13.55 mA
